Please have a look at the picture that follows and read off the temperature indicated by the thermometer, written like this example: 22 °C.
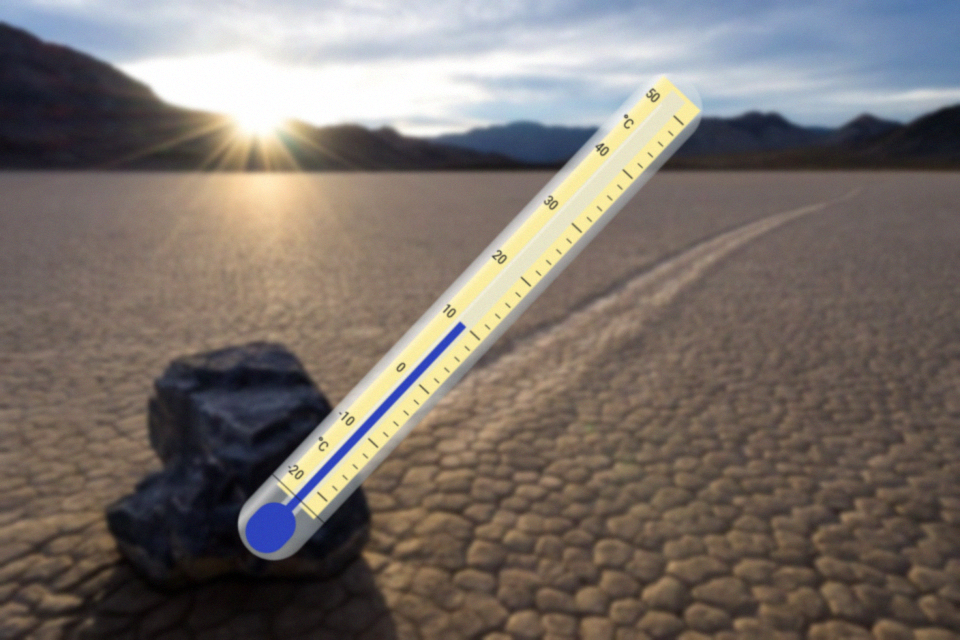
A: 10 °C
